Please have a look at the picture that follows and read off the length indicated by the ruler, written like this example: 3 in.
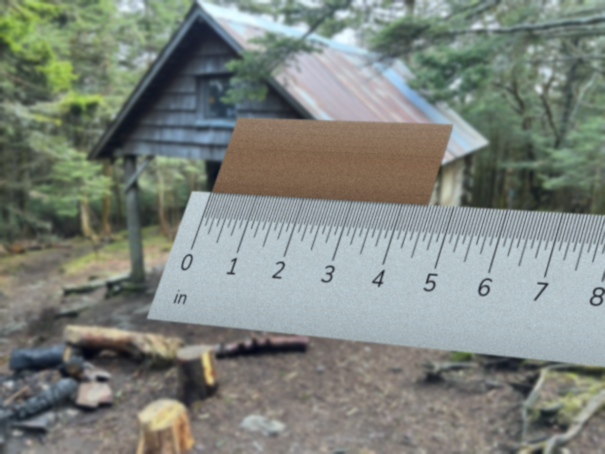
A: 4.5 in
